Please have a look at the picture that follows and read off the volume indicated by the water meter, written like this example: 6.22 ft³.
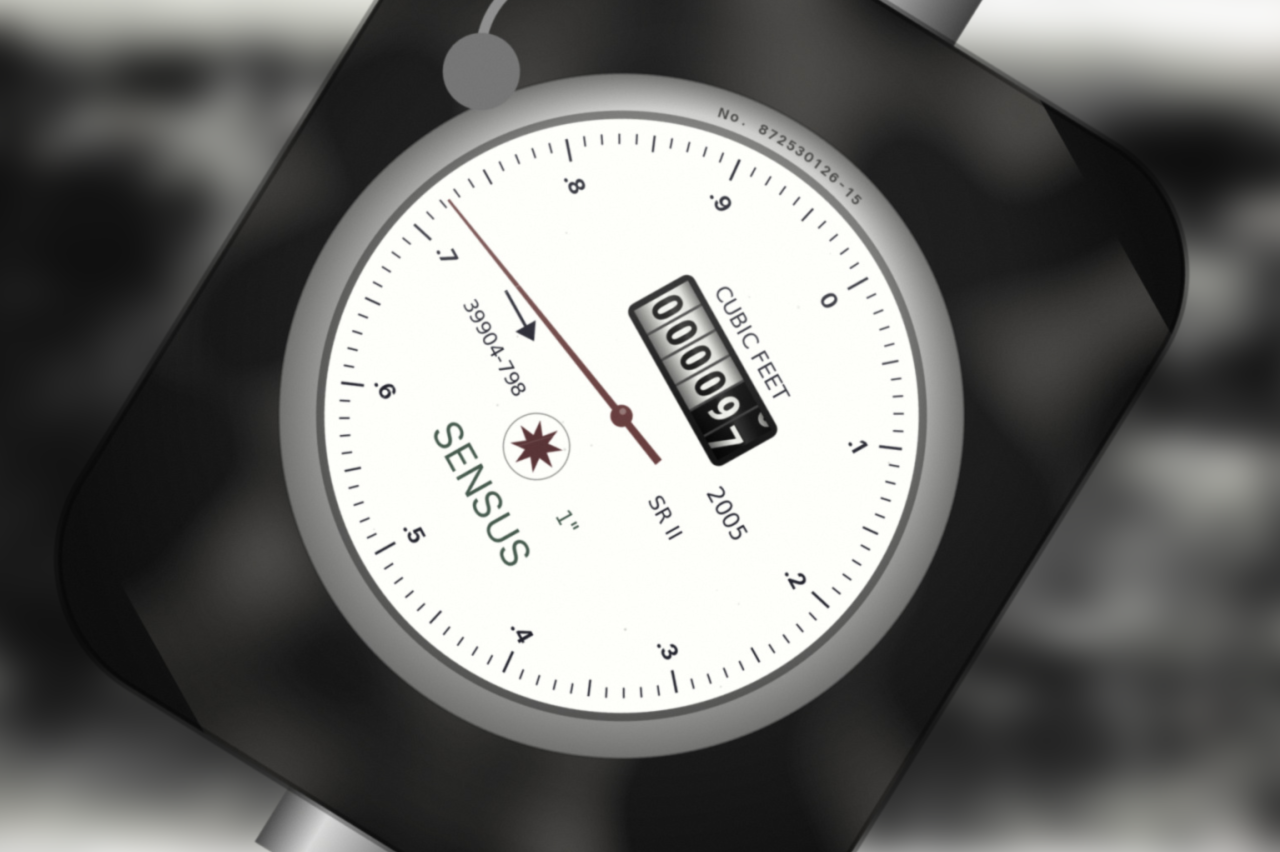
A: 96.72 ft³
